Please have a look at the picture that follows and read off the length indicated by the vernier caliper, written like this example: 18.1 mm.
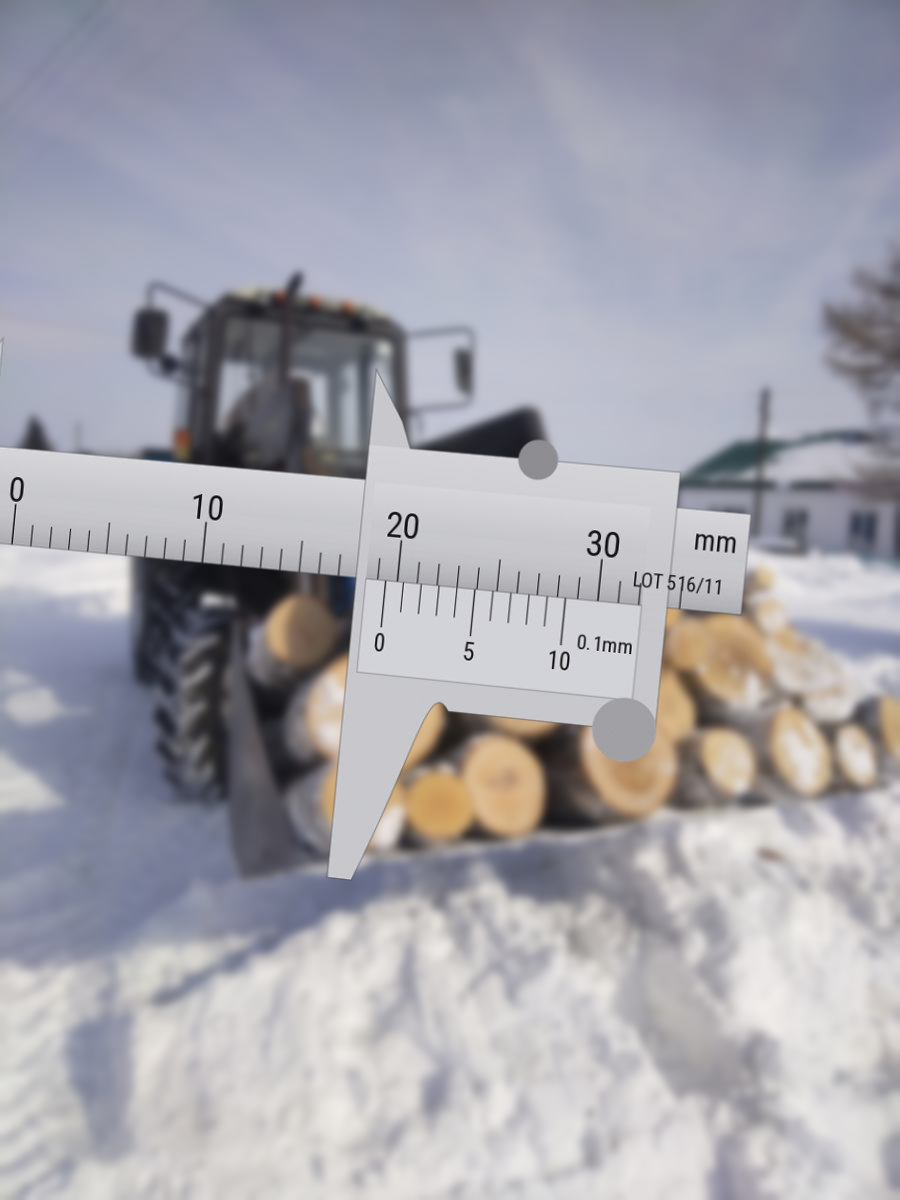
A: 19.4 mm
